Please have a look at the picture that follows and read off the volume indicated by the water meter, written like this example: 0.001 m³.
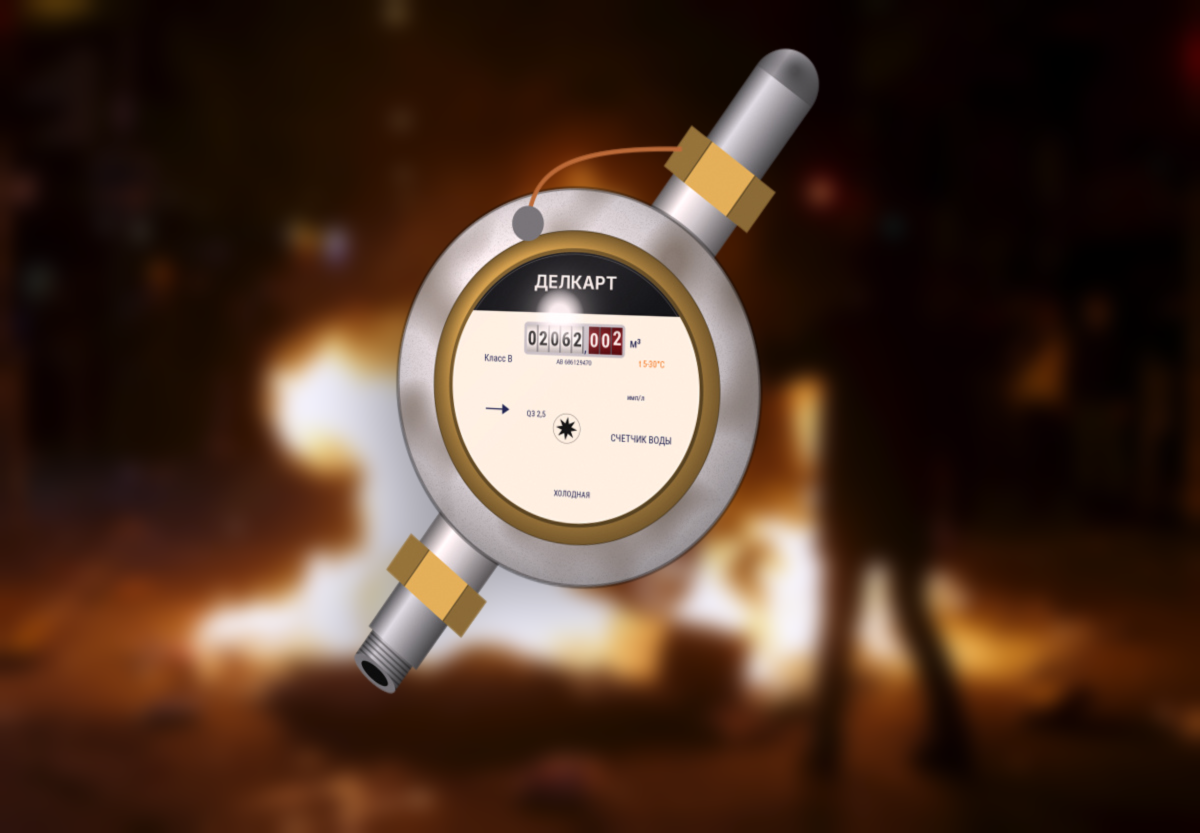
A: 2062.002 m³
